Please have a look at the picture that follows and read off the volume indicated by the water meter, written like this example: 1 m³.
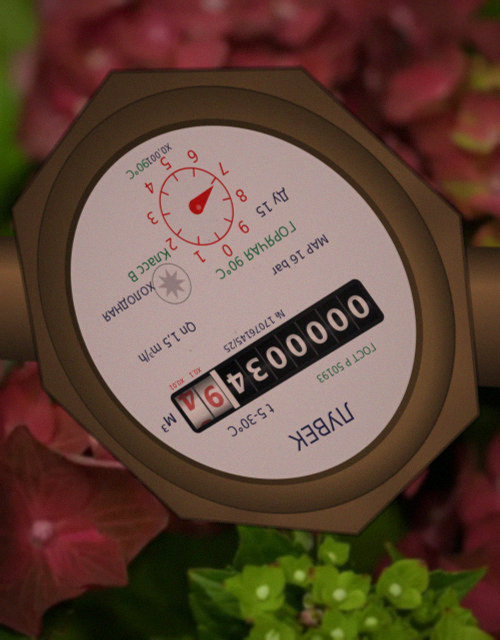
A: 34.937 m³
